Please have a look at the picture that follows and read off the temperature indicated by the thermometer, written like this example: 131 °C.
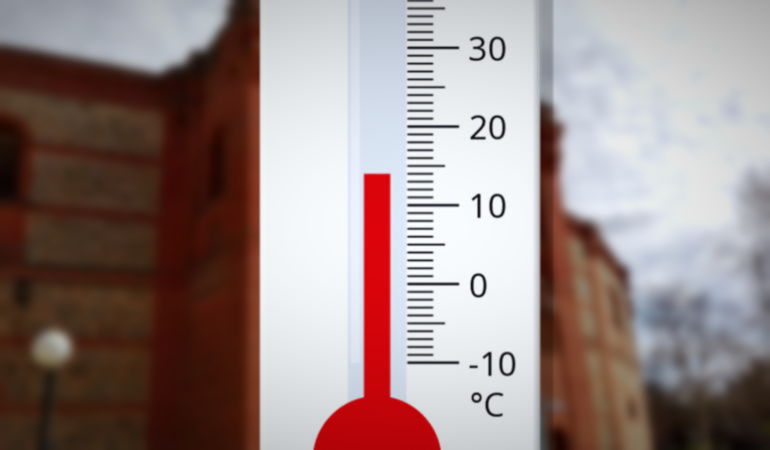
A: 14 °C
